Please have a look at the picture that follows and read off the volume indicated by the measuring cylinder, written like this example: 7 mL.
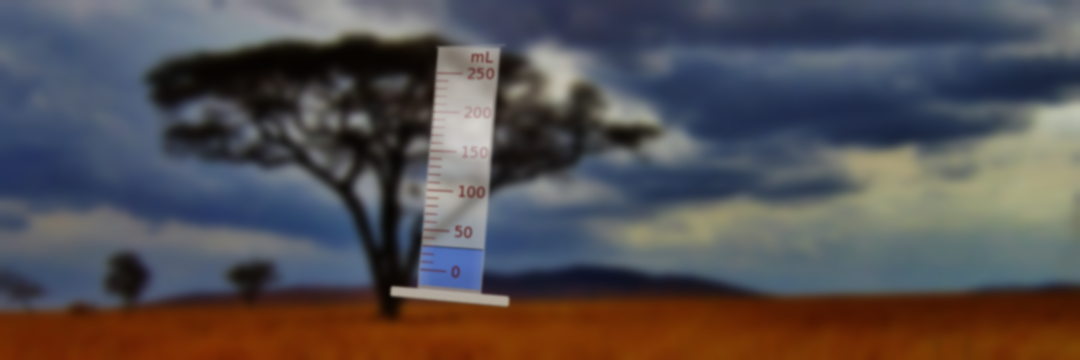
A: 30 mL
